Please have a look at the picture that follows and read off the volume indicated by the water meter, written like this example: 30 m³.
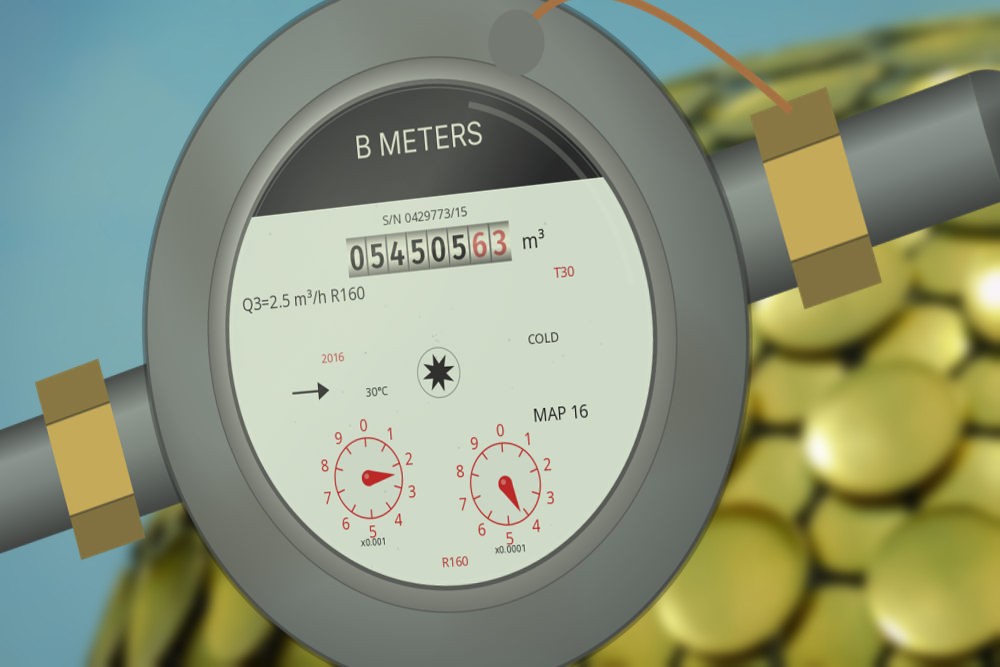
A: 54505.6324 m³
